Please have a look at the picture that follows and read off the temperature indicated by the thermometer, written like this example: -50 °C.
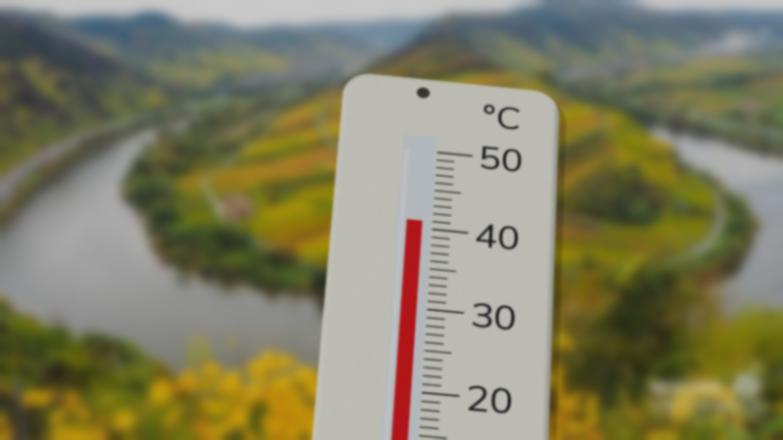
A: 41 °C
